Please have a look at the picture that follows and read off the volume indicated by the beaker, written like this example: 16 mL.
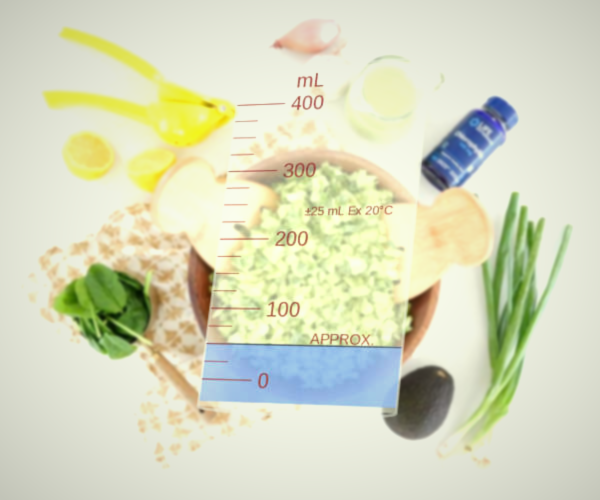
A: 50 mL
